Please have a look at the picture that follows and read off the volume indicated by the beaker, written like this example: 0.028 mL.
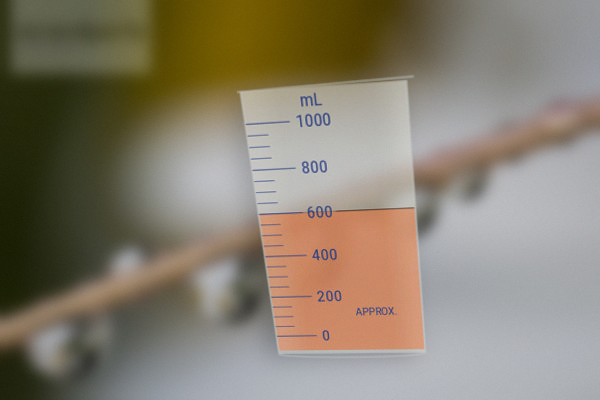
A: 600 mL
